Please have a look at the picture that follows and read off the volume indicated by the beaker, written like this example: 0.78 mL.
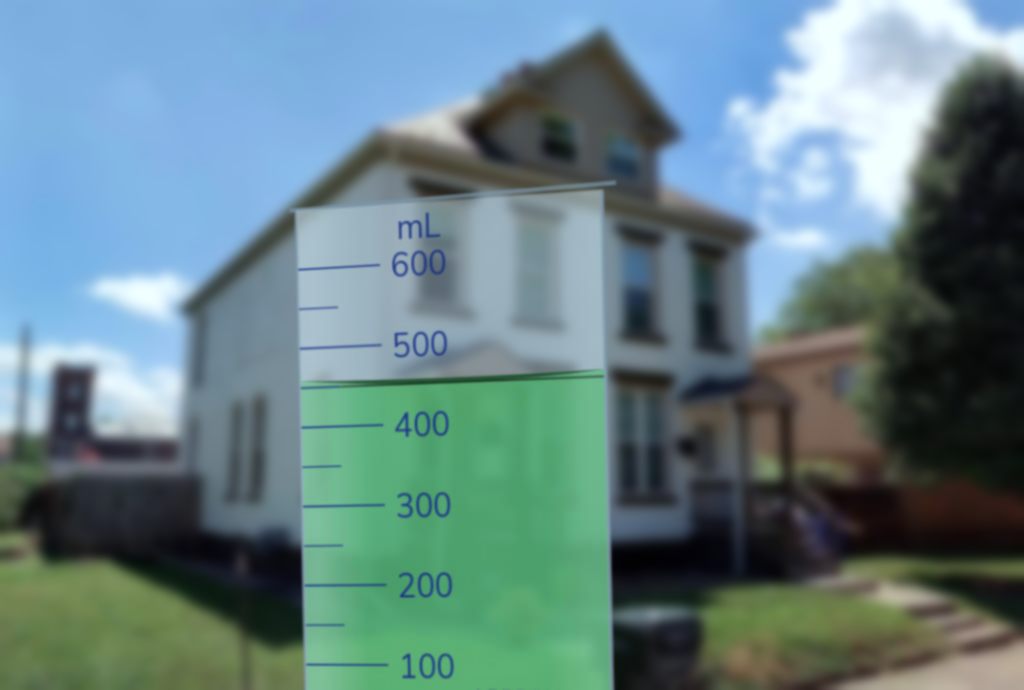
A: 450 mL
